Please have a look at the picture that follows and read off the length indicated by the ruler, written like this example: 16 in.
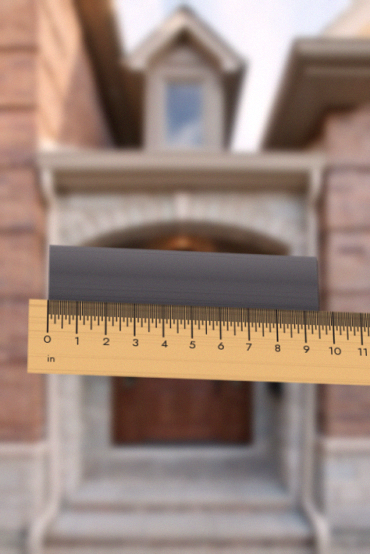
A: 9.5 in
